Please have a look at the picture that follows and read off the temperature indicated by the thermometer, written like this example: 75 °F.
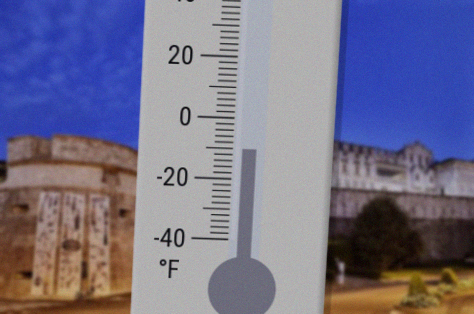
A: -10 °F
